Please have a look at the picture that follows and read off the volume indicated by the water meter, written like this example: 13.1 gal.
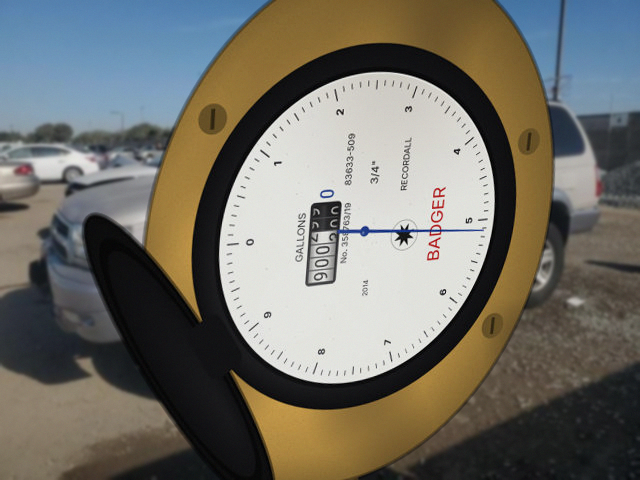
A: 9002995.1 gal
